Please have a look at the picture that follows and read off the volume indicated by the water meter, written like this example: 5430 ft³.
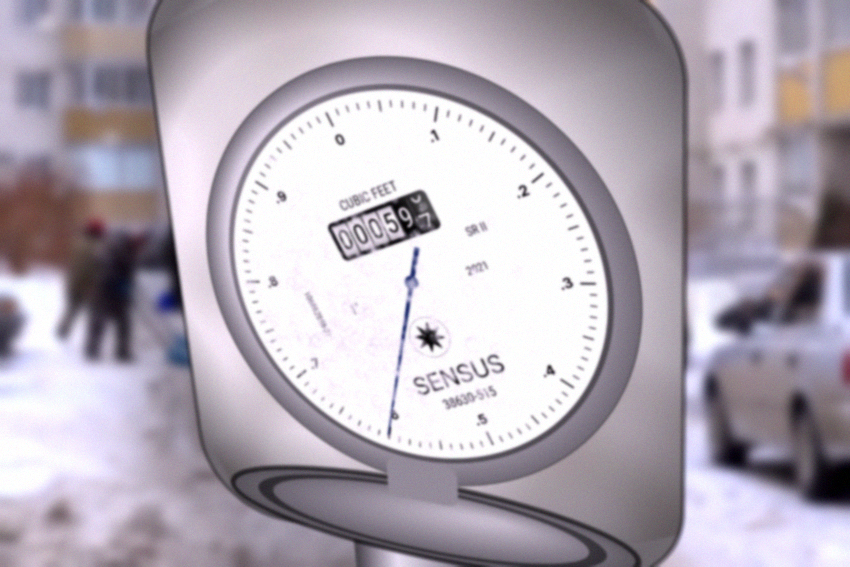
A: 596.60 ft³
